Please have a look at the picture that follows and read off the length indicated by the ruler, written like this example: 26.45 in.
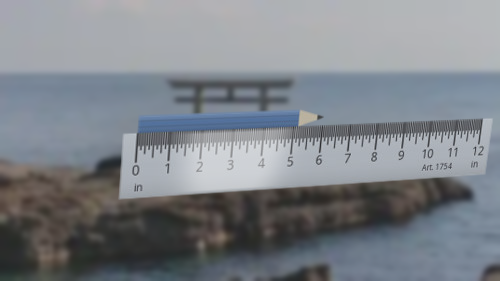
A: 6 in
